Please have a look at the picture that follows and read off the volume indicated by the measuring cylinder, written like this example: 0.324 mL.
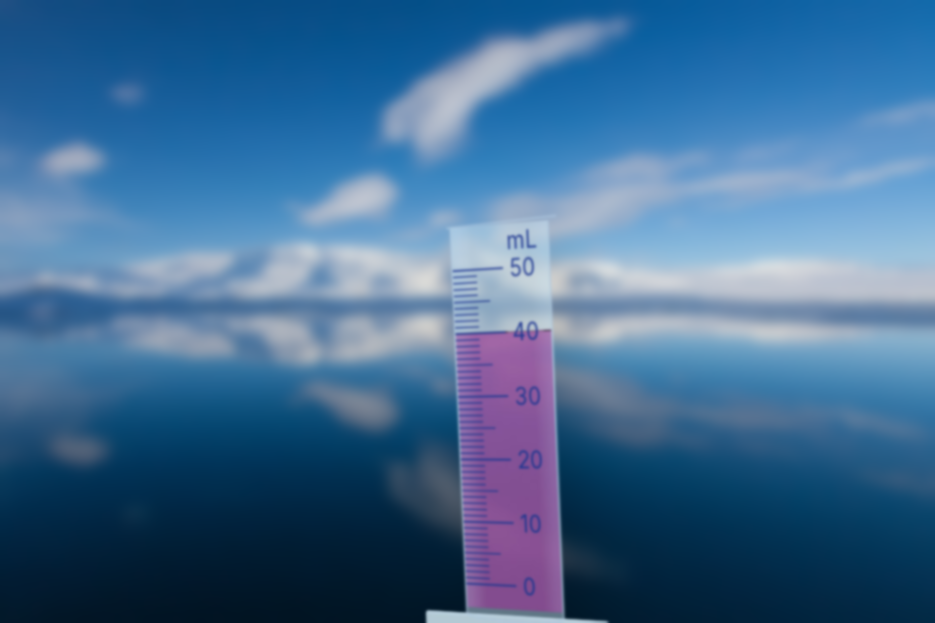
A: 40 mL
